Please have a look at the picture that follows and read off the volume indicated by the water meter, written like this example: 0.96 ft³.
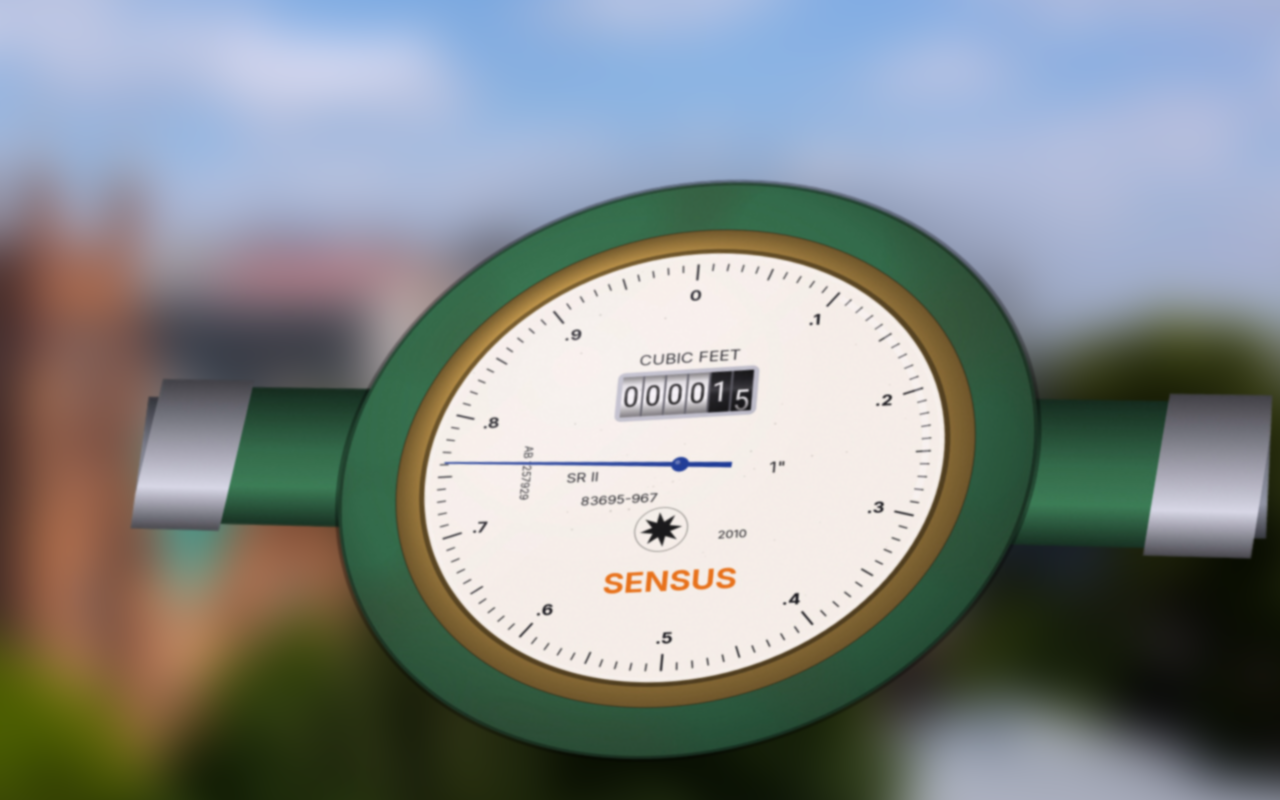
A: 14.76 ft³
